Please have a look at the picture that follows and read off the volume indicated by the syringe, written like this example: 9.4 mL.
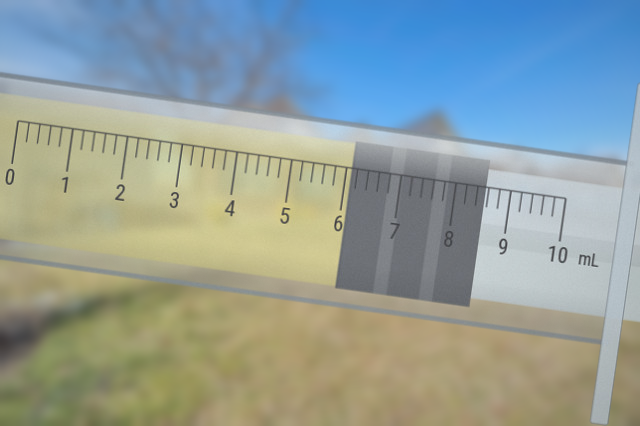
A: 6.1 mL
